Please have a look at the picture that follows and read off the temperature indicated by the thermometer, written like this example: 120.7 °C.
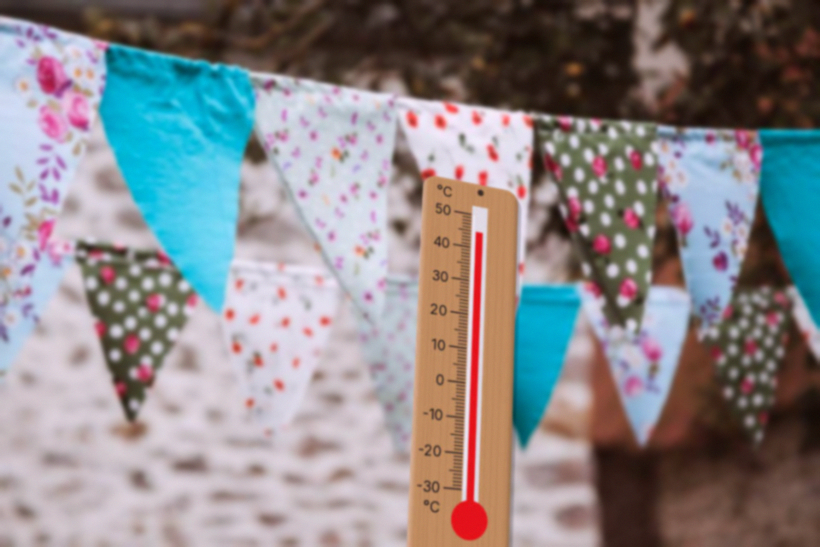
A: 45 °C
